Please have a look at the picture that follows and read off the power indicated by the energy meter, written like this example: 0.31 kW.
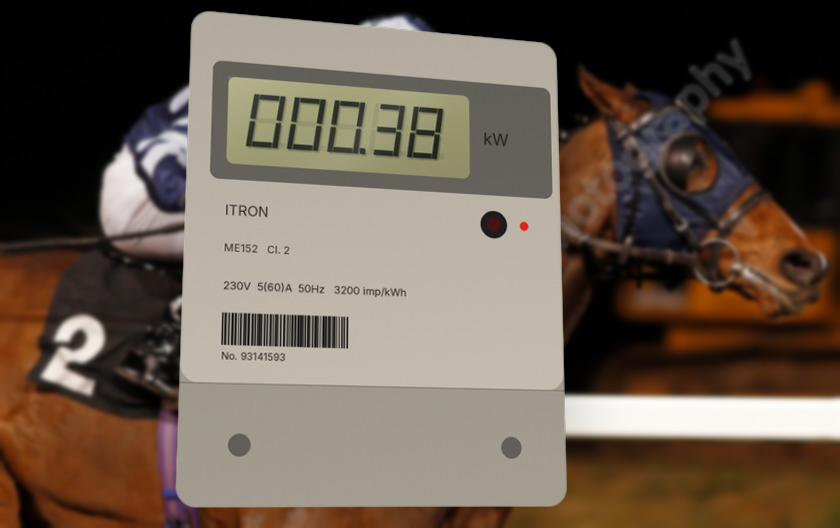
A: 0.38 kW
